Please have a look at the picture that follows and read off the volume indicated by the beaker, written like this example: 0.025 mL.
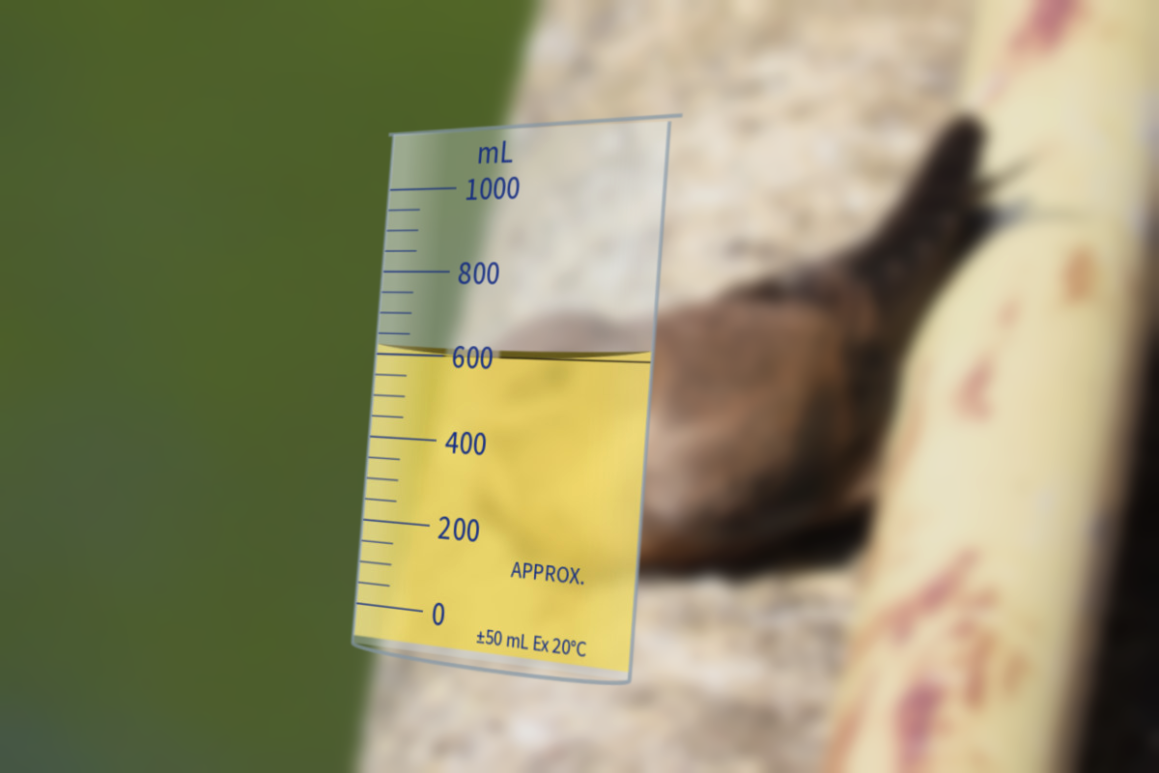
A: 600 mL
